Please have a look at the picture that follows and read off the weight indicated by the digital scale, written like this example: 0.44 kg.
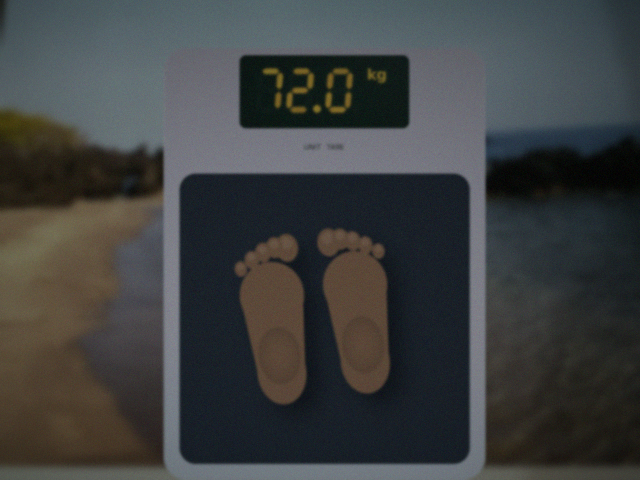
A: 72.0 kg
